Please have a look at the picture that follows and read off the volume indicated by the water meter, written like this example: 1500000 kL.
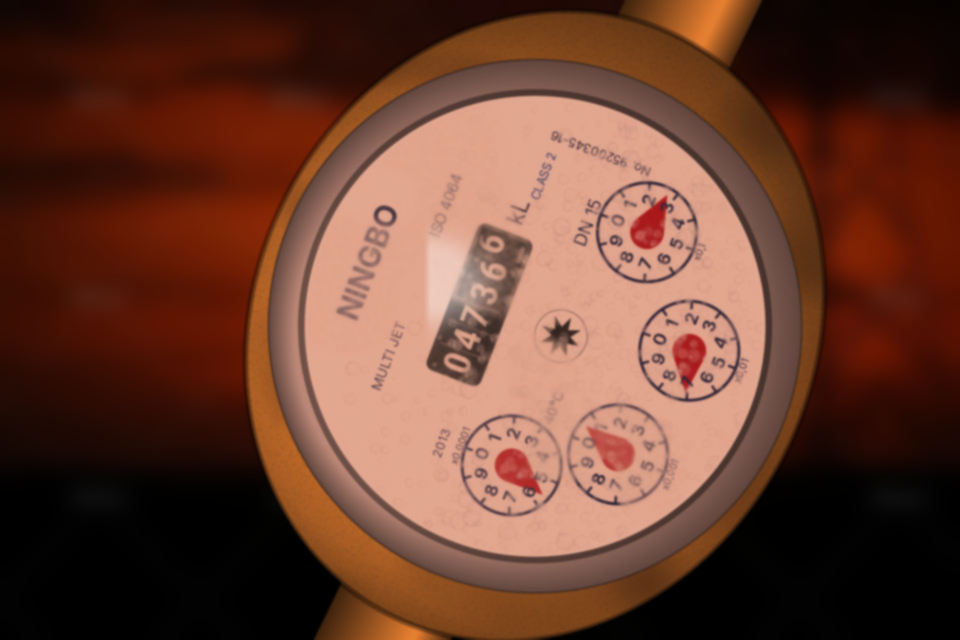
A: 47366.2705 kL
